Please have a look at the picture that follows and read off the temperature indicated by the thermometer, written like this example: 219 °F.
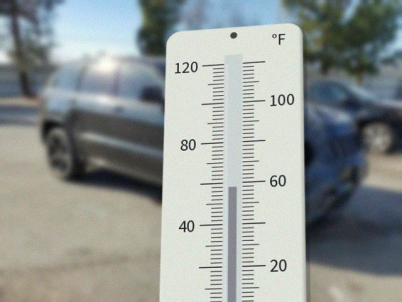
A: 58 °F
